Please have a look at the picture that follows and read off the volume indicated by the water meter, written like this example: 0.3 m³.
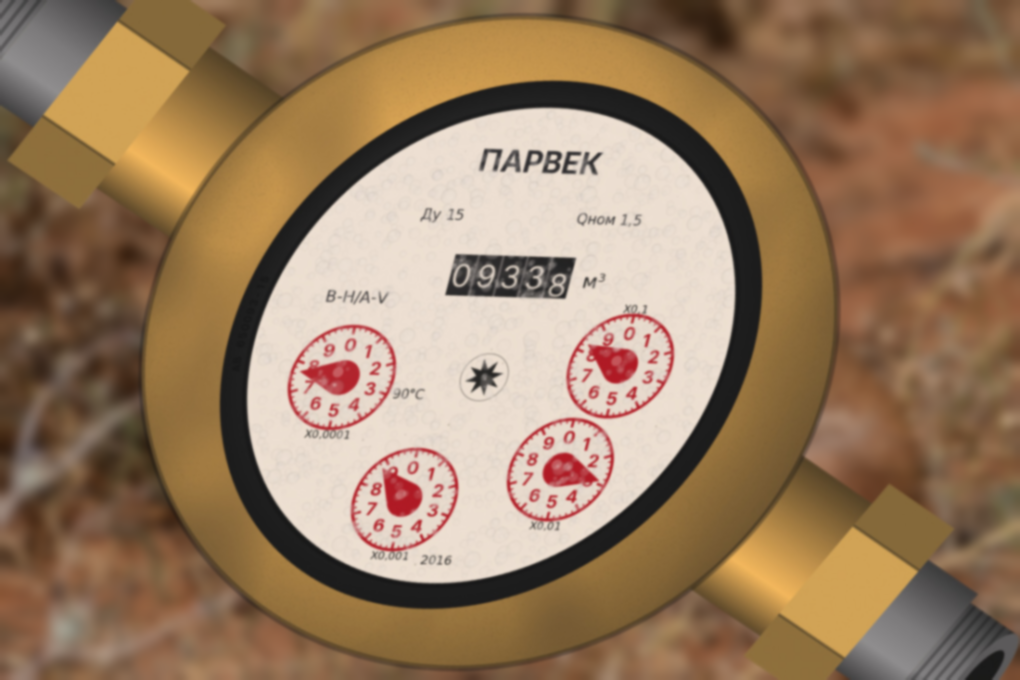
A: 9337.8287 m³
